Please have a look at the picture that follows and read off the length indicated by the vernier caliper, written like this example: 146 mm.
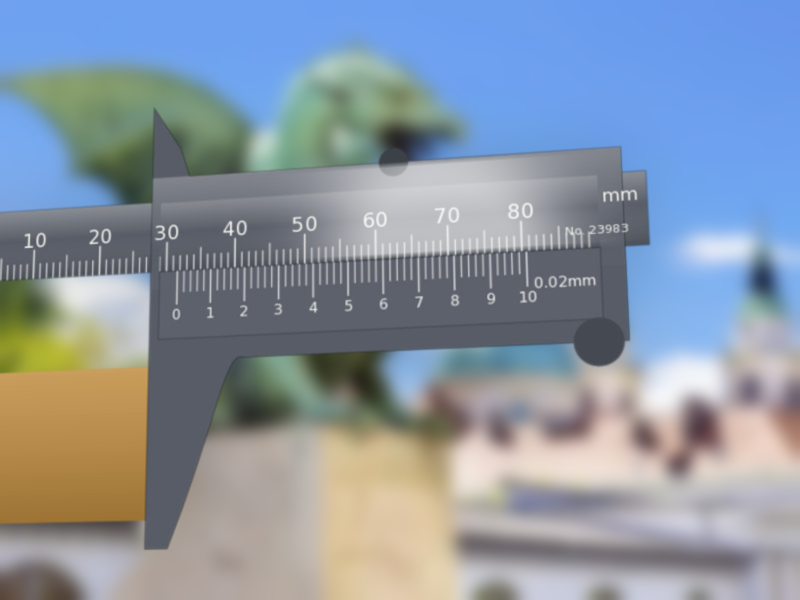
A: 31.6 mm
